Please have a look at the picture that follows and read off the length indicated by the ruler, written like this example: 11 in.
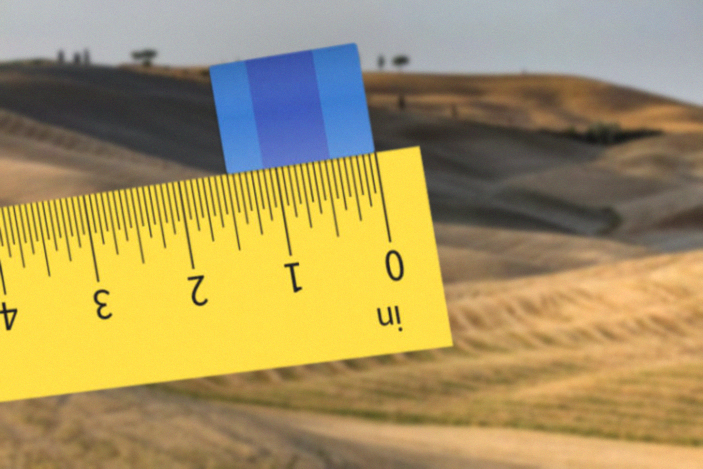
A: 1.5 in
